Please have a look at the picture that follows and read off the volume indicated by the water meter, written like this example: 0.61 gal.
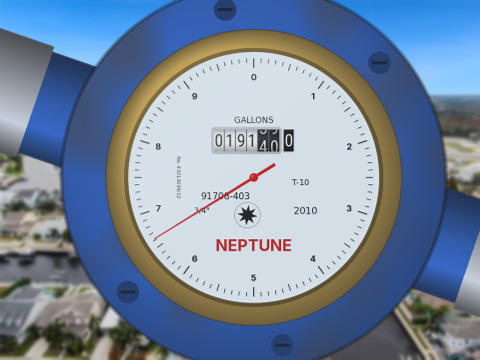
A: 191396.6 gal
